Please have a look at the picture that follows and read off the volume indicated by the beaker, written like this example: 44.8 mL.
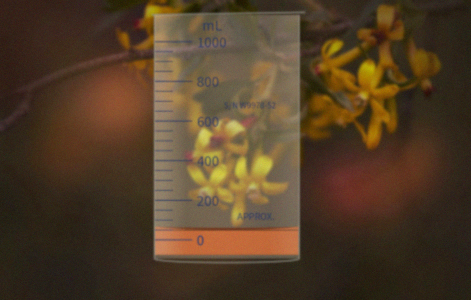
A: 50 mL
